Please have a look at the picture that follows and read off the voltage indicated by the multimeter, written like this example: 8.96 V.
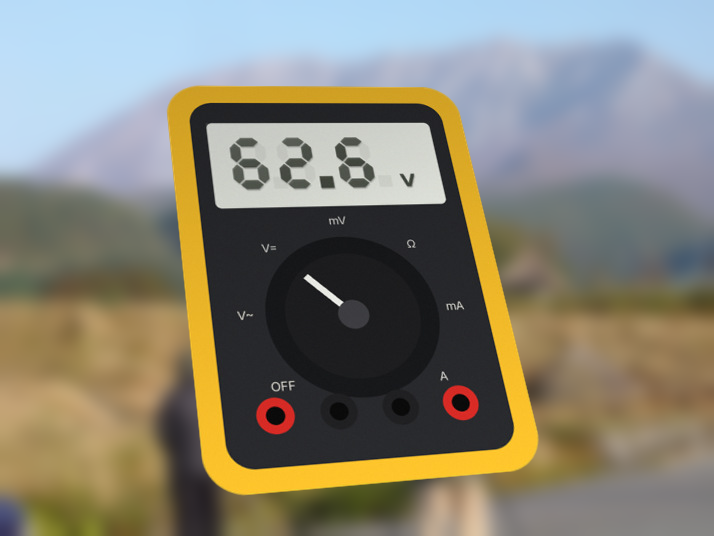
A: 62.6 V
